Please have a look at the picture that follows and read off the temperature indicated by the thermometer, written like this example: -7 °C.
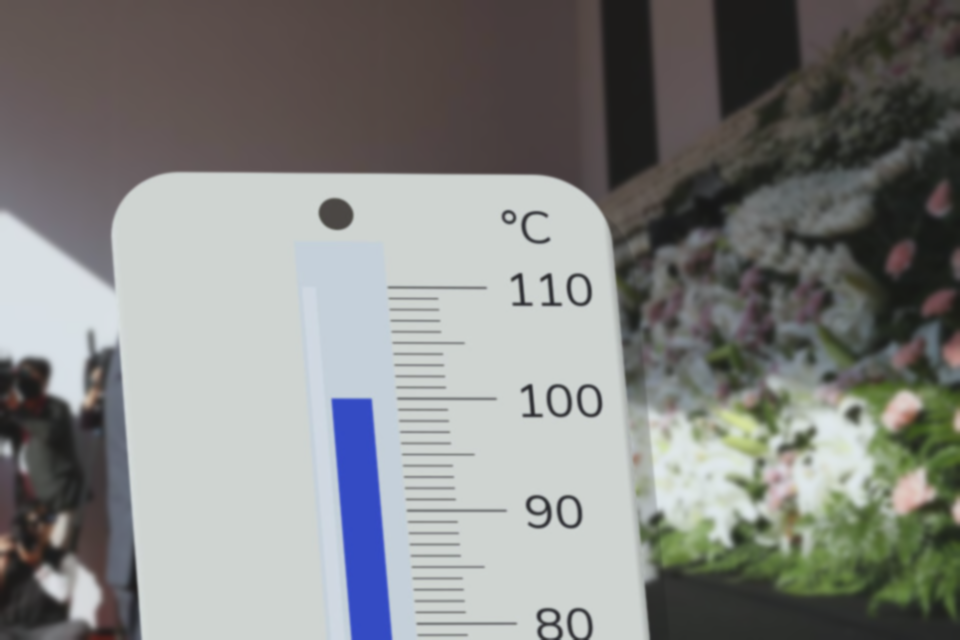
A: 100 °C
